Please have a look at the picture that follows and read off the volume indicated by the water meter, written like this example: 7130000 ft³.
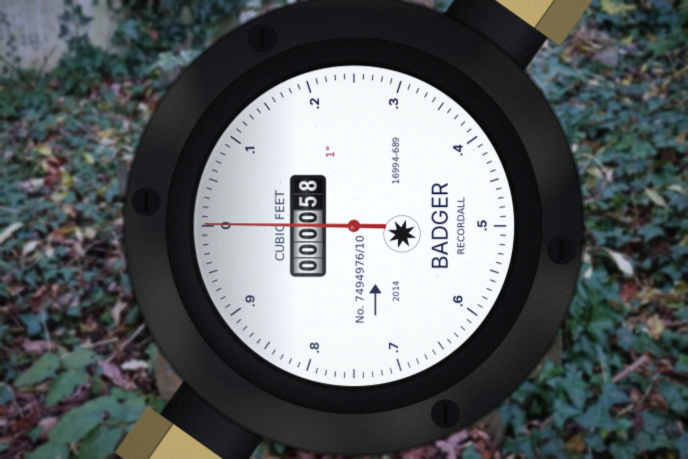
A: 58.00 ft³
